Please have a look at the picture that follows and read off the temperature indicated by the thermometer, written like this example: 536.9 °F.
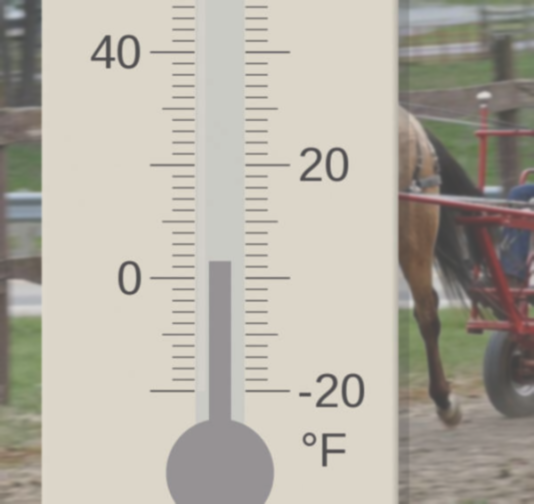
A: 3 °F
